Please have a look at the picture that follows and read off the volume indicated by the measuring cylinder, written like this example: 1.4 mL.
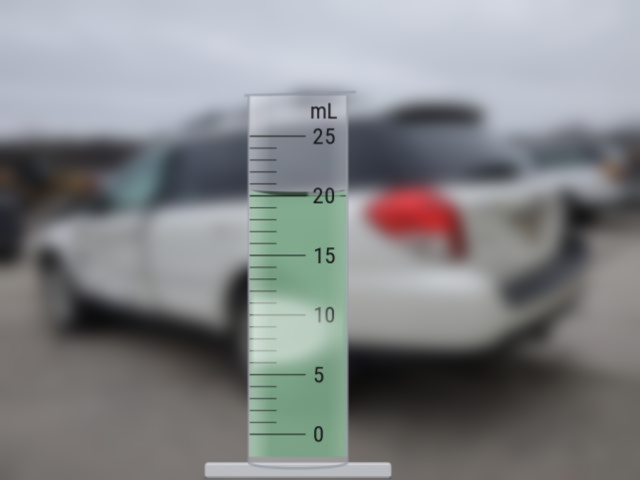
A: 20 mL
